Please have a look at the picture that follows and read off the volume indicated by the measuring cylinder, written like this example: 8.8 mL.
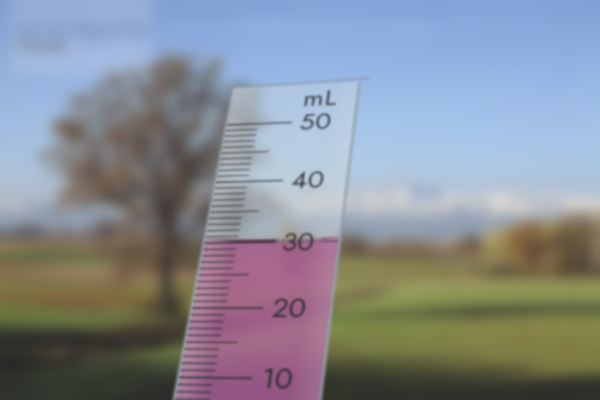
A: 30 mL
